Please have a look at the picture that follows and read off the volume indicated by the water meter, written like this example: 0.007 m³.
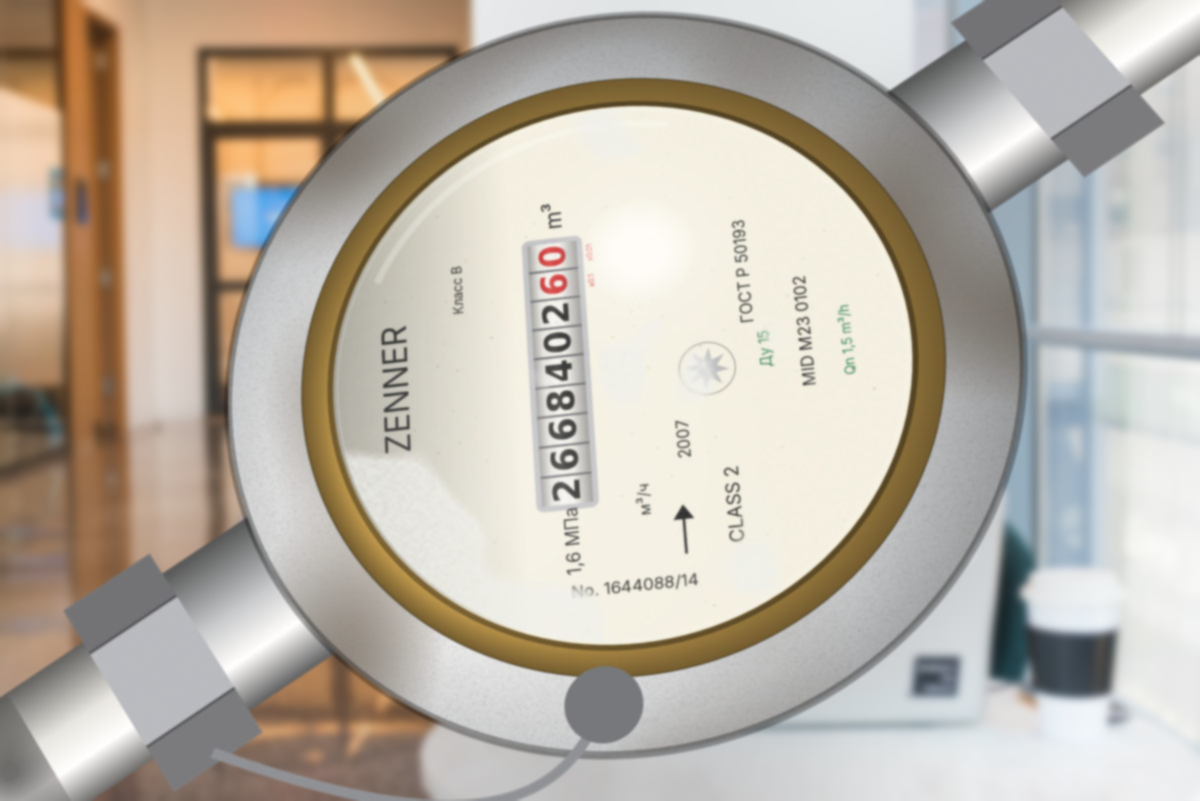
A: 2668402.60 m³
